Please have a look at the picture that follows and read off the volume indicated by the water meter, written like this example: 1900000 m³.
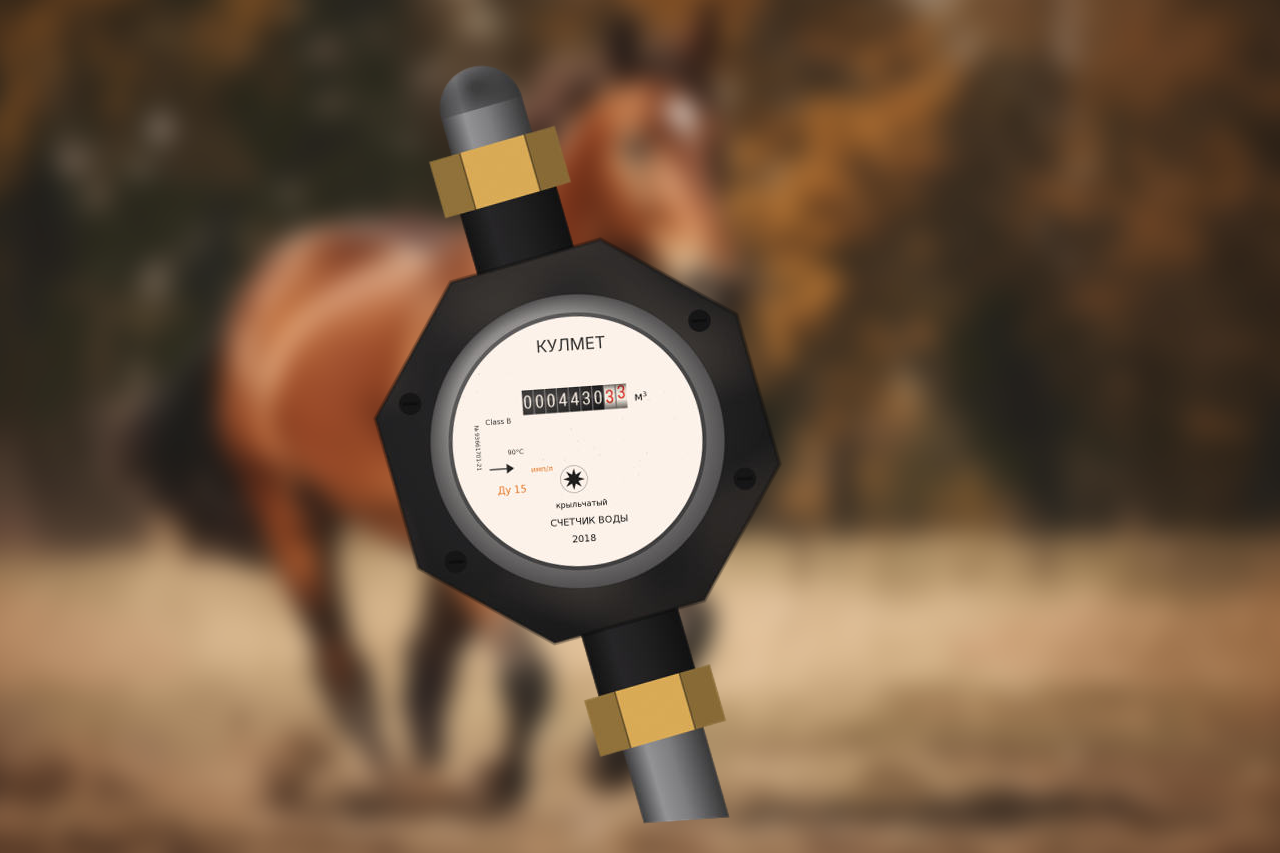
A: 4430.33 m³
